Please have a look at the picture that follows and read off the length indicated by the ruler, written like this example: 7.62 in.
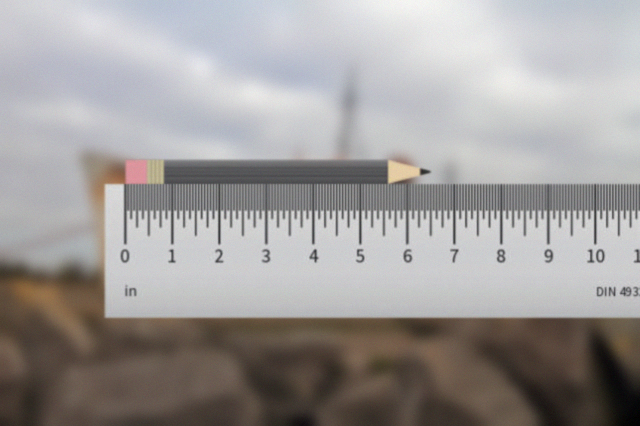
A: 6.5 in
